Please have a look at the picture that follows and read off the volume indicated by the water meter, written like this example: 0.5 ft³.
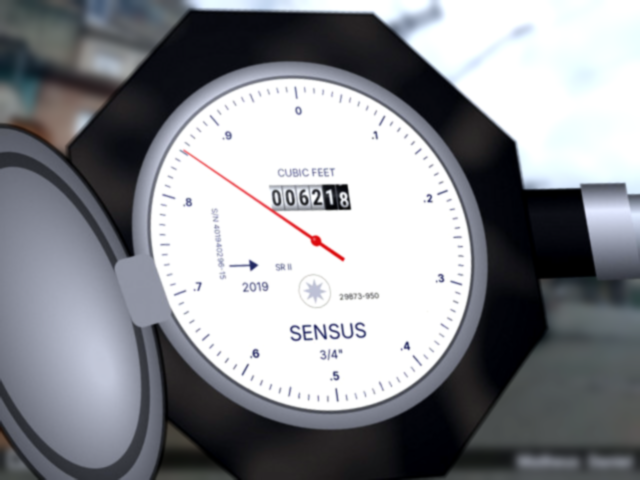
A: 6217.85 ft³
